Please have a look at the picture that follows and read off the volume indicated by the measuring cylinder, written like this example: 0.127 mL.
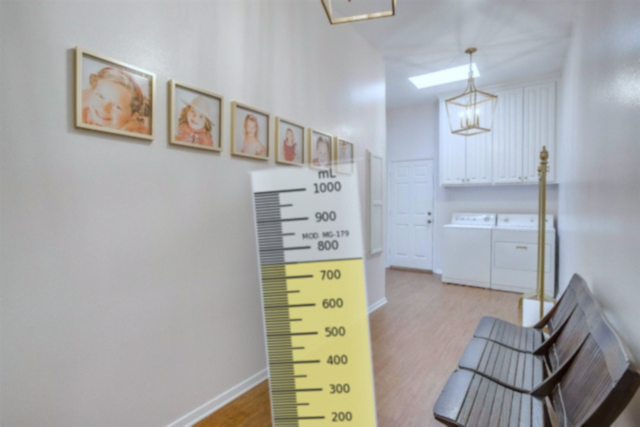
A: 750 mL
